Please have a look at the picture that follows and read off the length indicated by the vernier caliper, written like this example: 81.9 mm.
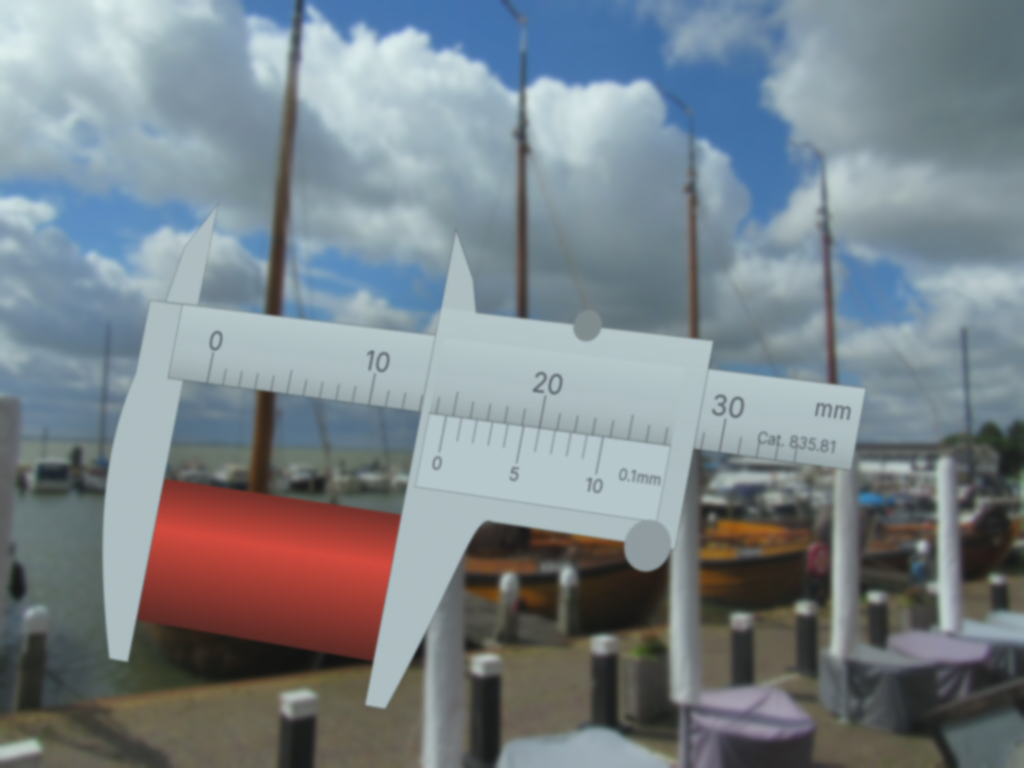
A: 14.6 mm
